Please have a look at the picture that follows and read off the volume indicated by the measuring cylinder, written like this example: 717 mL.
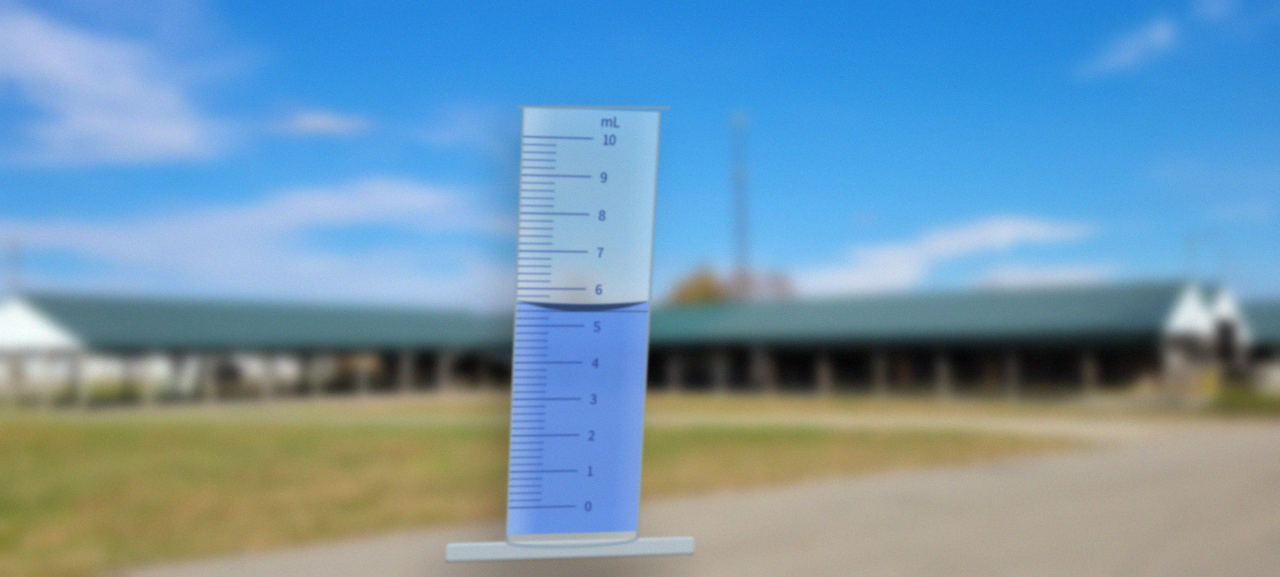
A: 5.4 mL
